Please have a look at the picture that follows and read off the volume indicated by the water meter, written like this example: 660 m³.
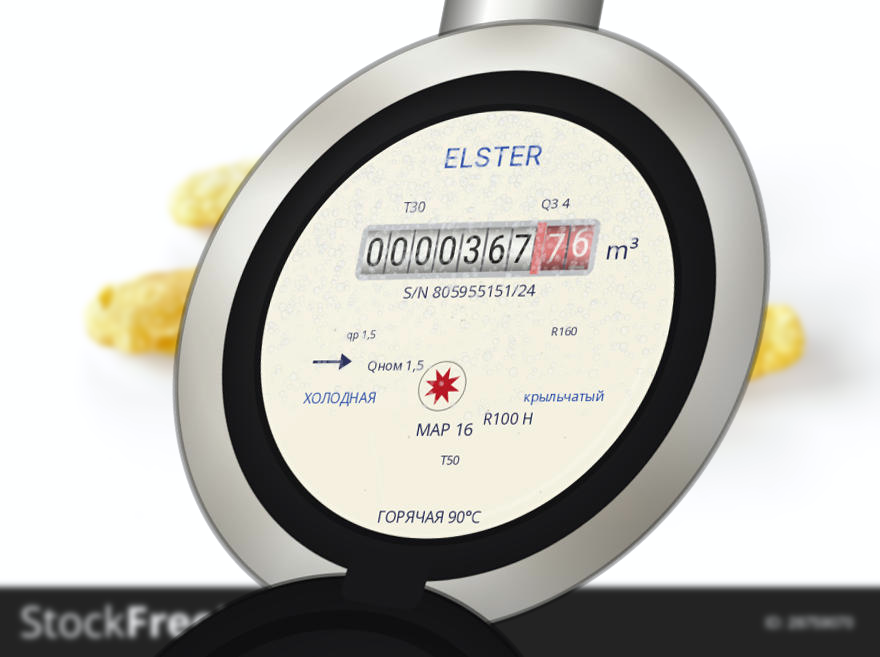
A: 367.76 m³
